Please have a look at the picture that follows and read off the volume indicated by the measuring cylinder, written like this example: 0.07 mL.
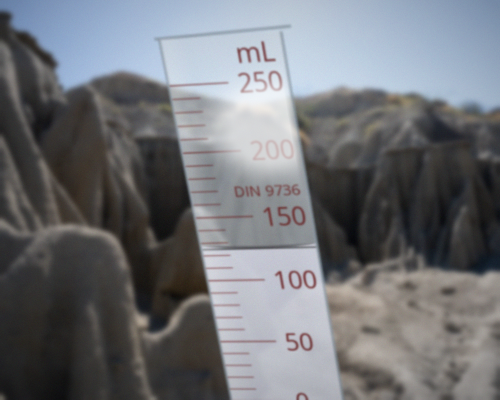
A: 125 mL
